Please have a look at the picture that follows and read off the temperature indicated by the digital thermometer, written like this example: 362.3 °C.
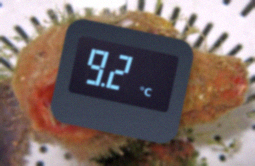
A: 9.2 °C
